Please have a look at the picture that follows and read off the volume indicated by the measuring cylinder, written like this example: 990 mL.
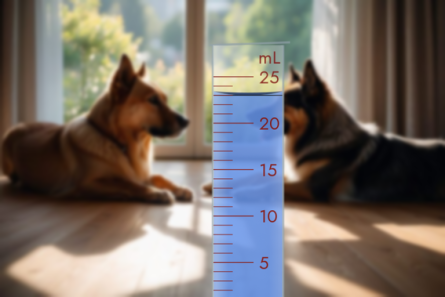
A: 23 mL
